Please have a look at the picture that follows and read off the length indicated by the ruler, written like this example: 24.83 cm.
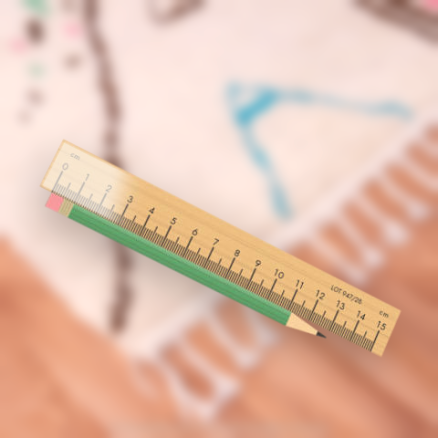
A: 13 cm
